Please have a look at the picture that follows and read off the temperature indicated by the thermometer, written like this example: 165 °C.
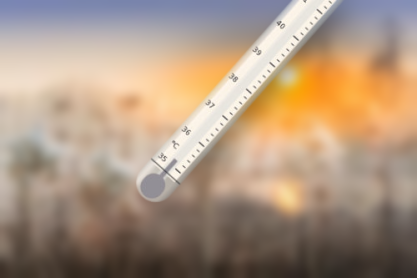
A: 35.2 °C
